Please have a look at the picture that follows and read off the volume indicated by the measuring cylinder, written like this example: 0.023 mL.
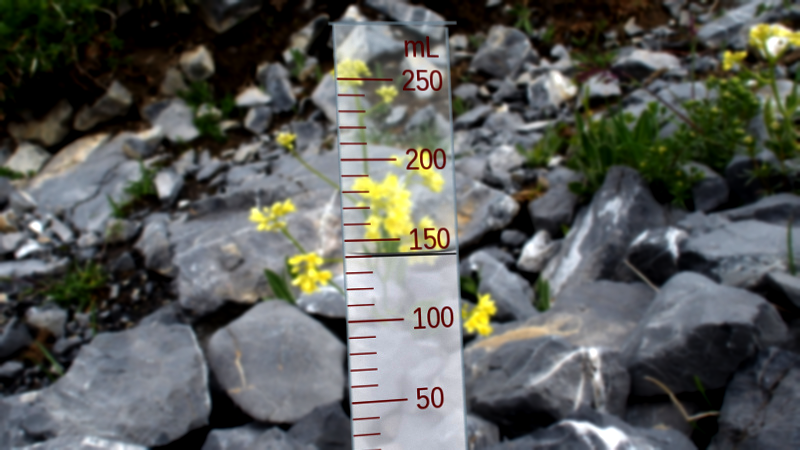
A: 140 mL
